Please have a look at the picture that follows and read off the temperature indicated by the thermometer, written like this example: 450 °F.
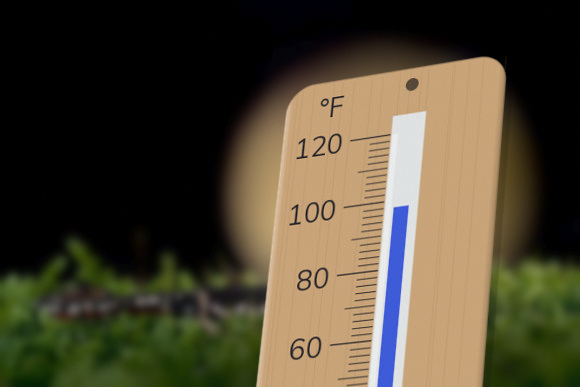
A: 98 °F
